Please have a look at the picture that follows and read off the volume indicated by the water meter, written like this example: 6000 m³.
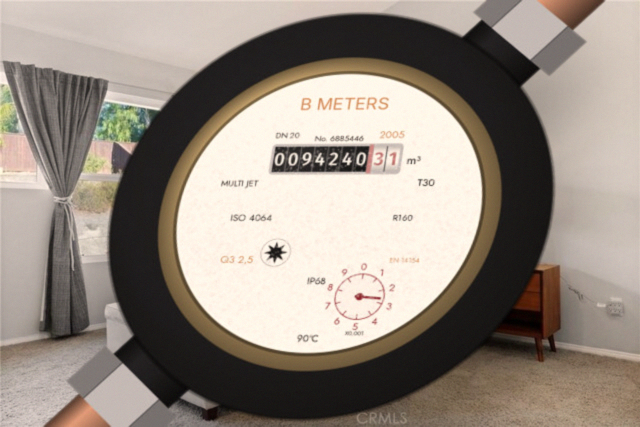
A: 94240.312 m³
